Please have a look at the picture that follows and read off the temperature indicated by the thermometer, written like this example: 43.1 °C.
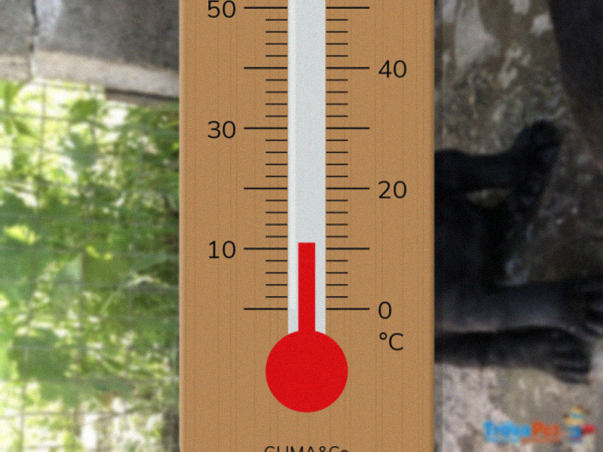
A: 11 °C
